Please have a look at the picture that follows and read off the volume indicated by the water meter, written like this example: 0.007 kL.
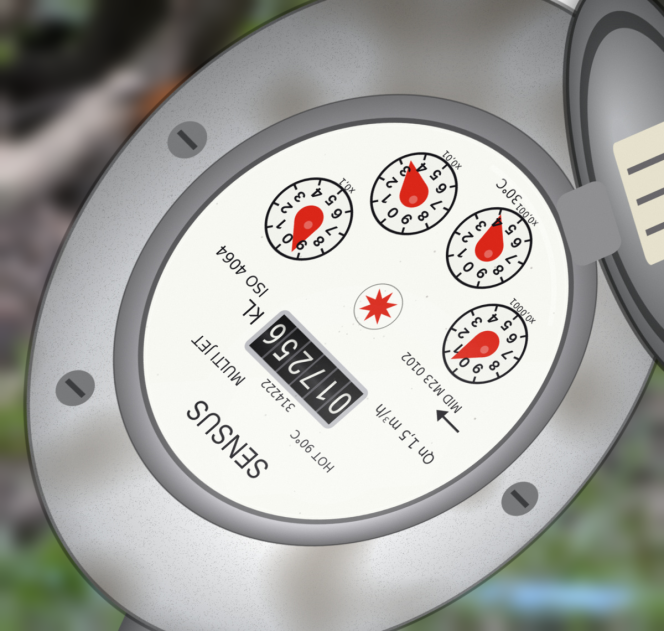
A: 17255.9340 kL
